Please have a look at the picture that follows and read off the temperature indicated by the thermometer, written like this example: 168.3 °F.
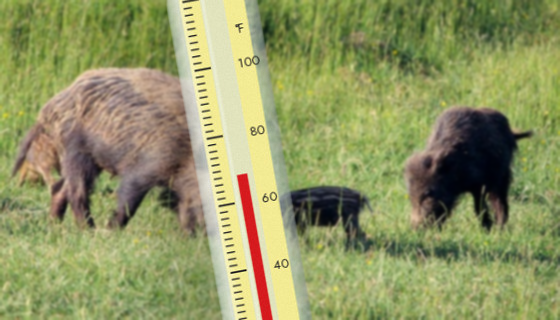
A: 68 °F
